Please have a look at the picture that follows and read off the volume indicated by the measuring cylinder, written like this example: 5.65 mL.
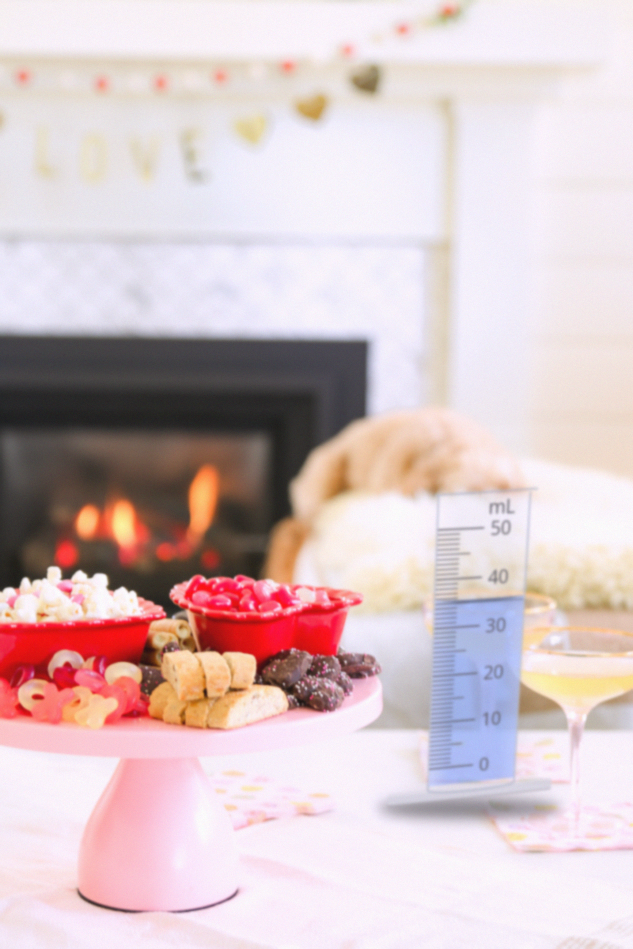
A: 35 mL
